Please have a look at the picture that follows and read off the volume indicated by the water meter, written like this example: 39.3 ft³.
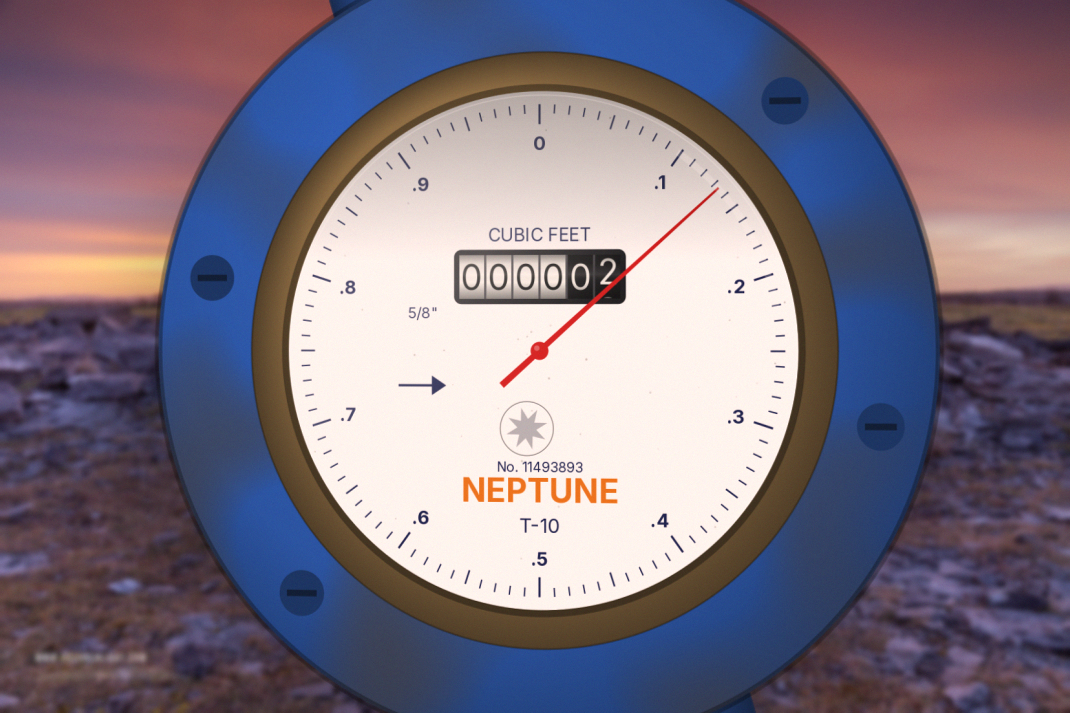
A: 2.13 ft³
